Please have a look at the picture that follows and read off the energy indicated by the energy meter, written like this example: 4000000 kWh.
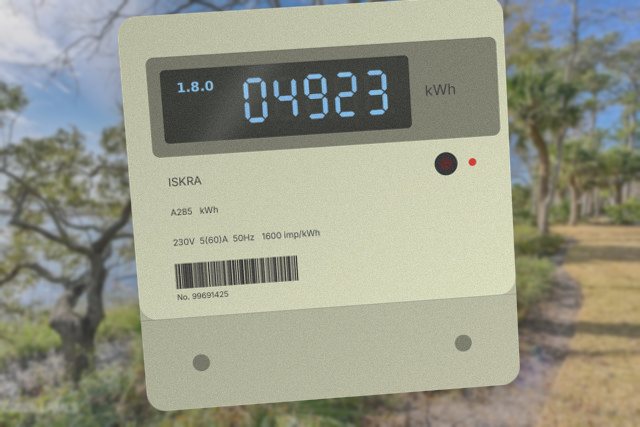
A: 4923 kWh
